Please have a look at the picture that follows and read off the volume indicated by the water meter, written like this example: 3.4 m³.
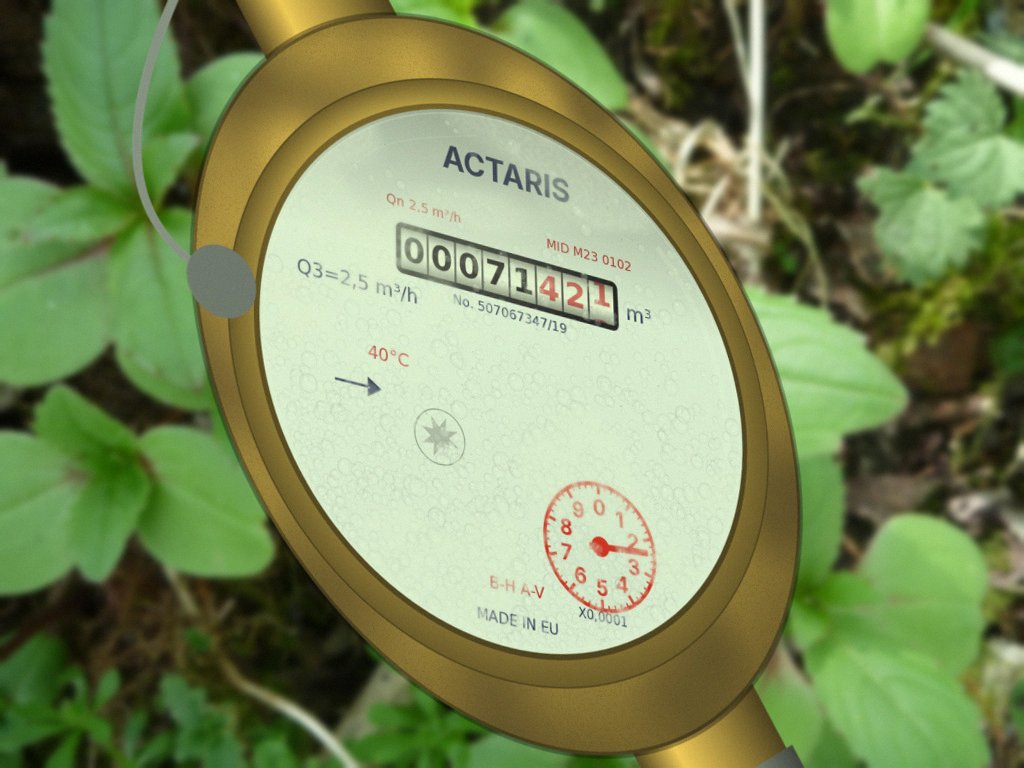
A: 71.4212 m³
